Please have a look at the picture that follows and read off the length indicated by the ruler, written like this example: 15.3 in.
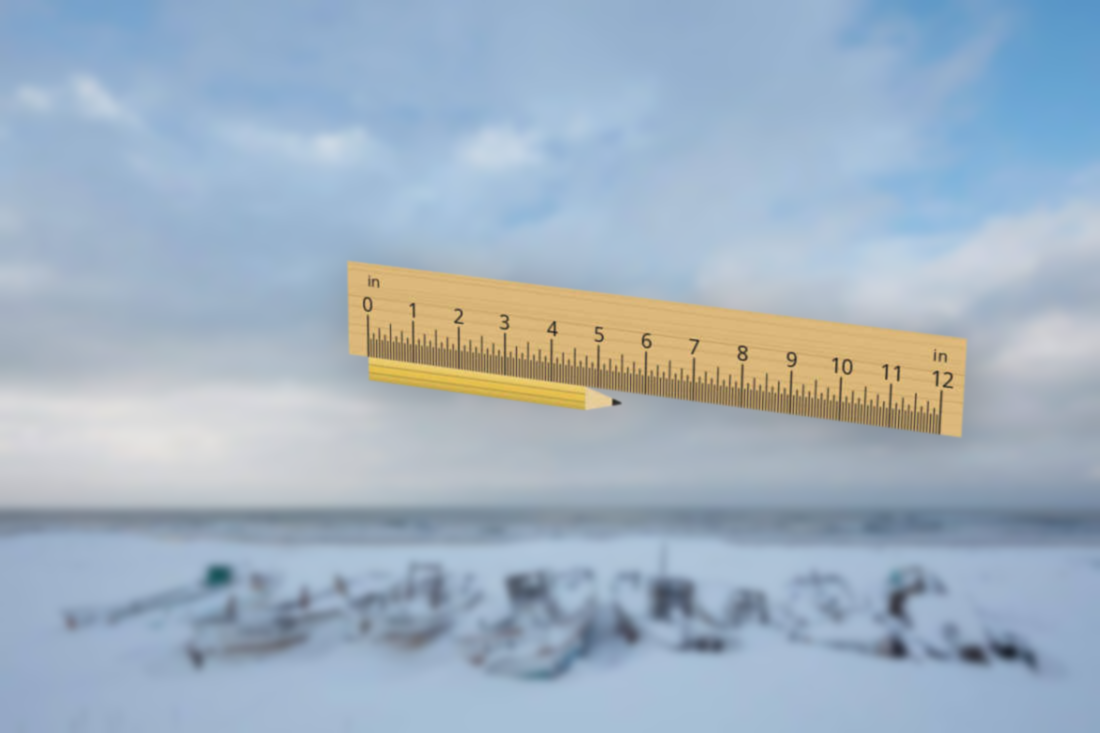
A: 5.5 in
